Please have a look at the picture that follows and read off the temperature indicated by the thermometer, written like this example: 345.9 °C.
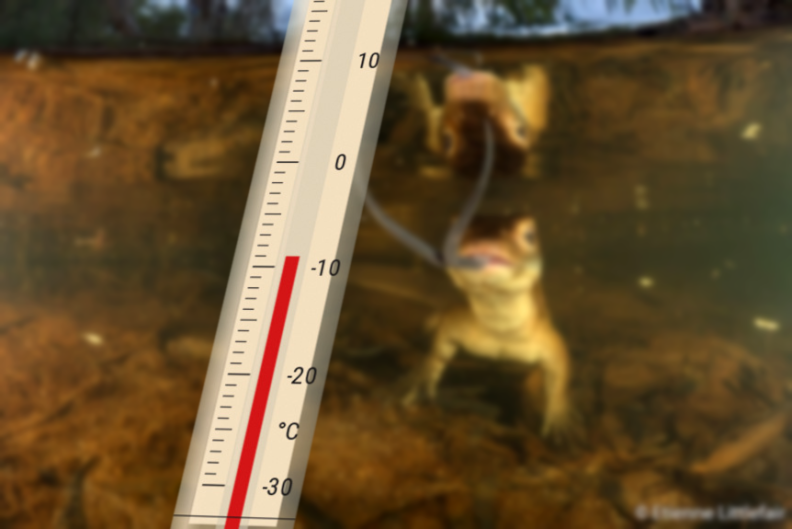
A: -9 °C
